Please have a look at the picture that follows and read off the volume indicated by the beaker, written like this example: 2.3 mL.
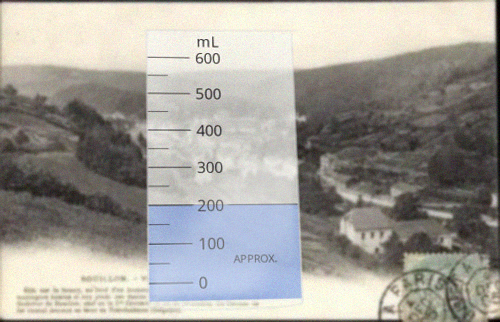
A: 200 mL
